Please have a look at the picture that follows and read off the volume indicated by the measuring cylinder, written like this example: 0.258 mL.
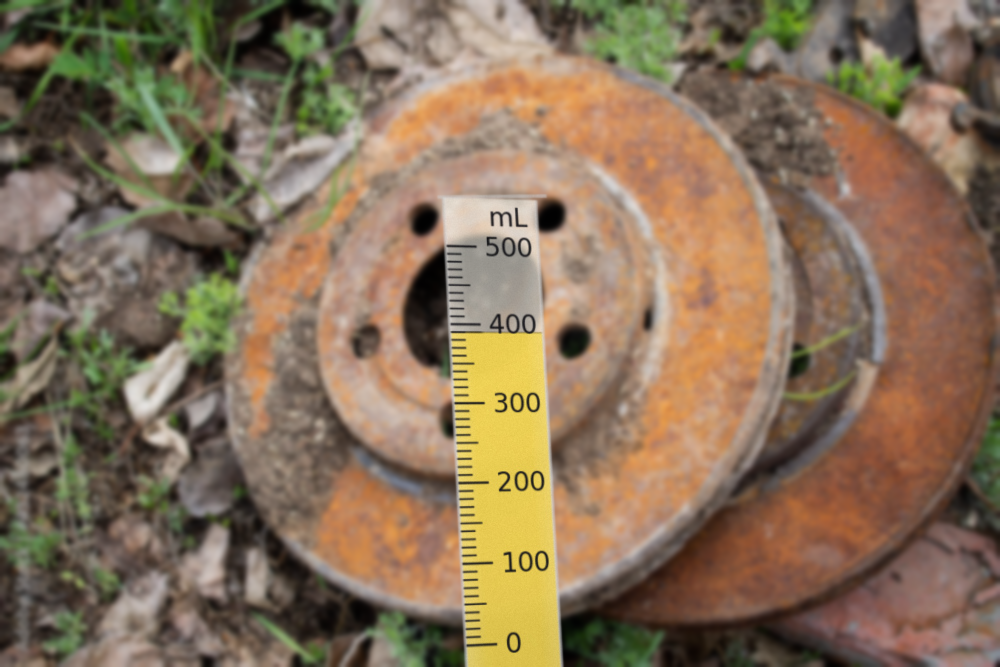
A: 390 mL
